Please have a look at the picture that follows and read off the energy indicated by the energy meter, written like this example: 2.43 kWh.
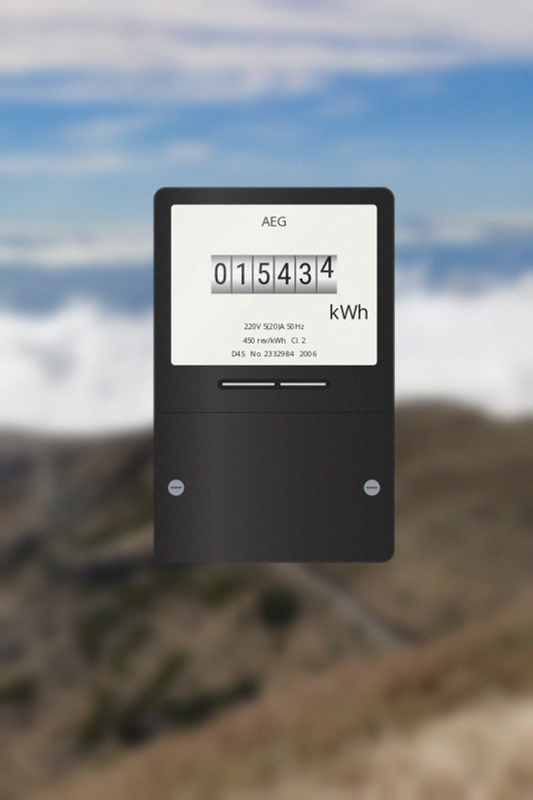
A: 15434 kWh
